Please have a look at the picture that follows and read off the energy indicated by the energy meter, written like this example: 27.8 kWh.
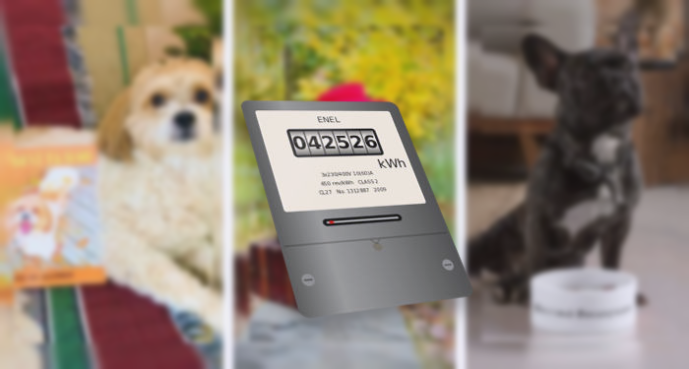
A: 42526 kWh
